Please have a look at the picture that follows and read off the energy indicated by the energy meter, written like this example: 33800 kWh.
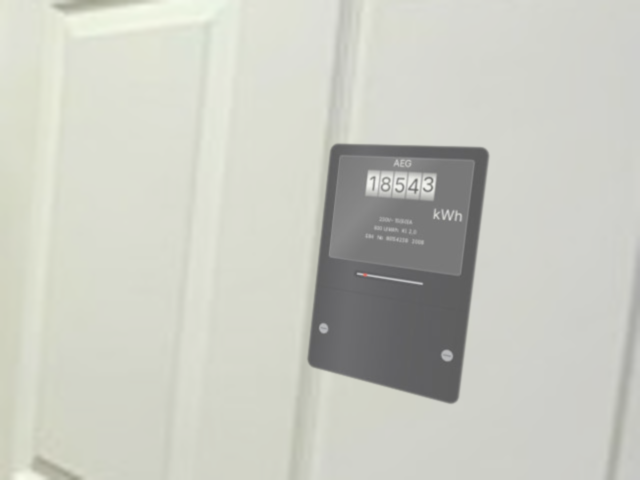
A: 18543 kWh
